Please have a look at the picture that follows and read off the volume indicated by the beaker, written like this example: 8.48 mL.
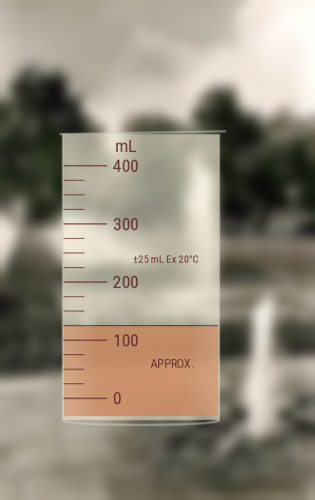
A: 125 mL
